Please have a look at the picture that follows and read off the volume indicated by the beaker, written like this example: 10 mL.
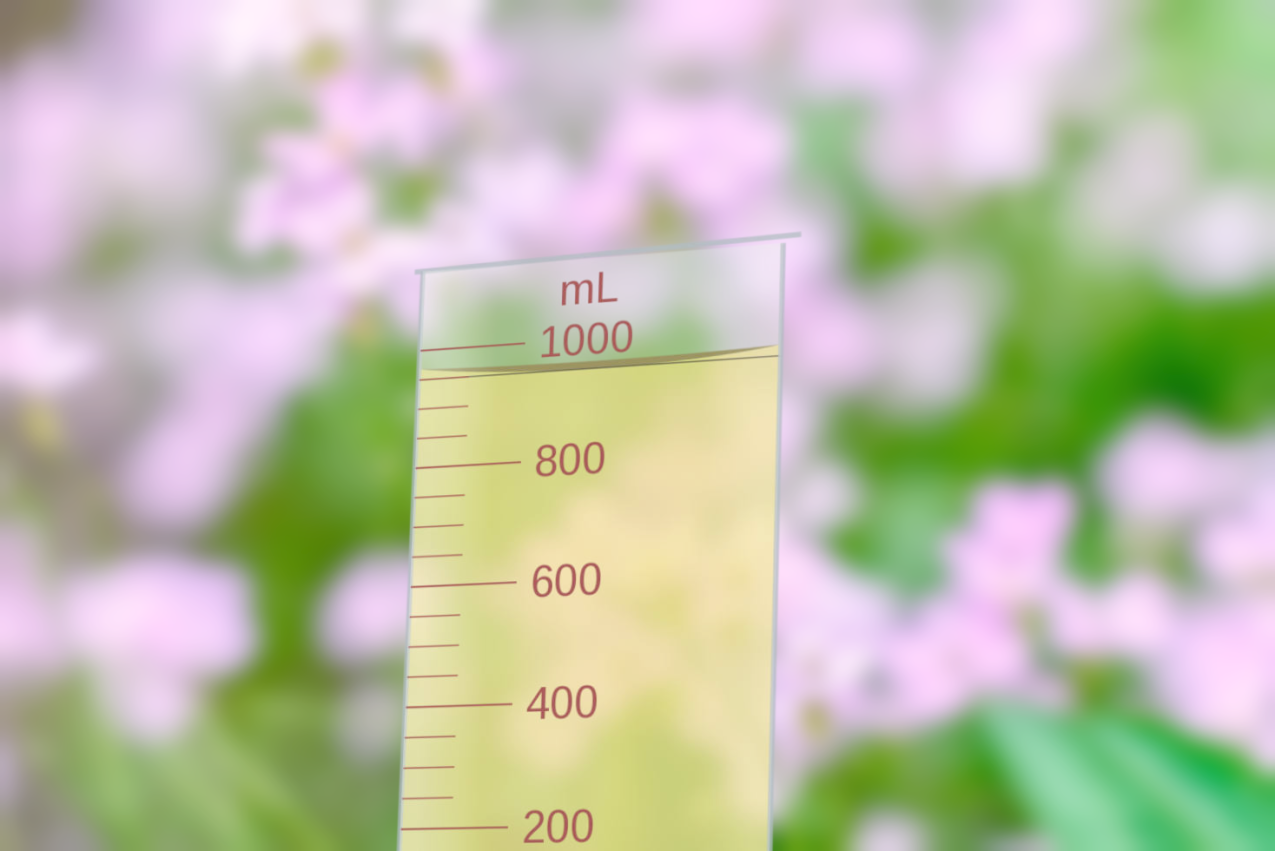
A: 950 mL
